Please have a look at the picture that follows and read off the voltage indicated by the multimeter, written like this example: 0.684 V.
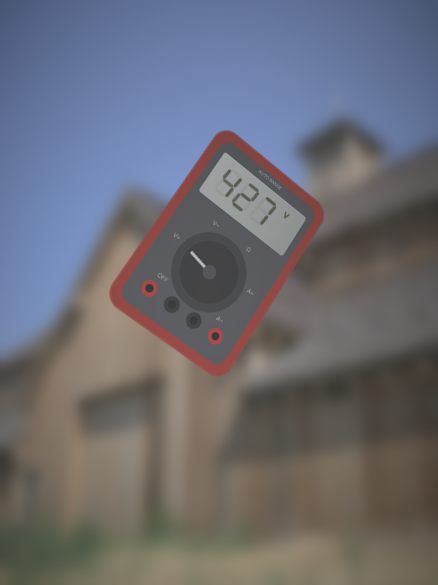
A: 427 V
